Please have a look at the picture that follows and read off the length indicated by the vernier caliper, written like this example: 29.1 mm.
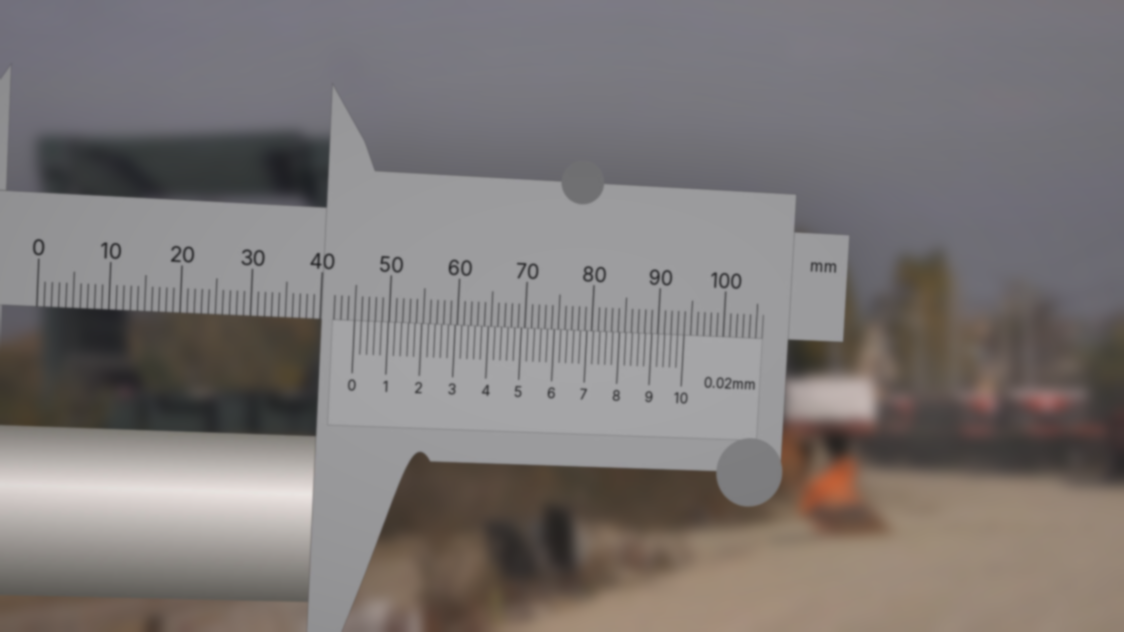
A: 45.0 mm
